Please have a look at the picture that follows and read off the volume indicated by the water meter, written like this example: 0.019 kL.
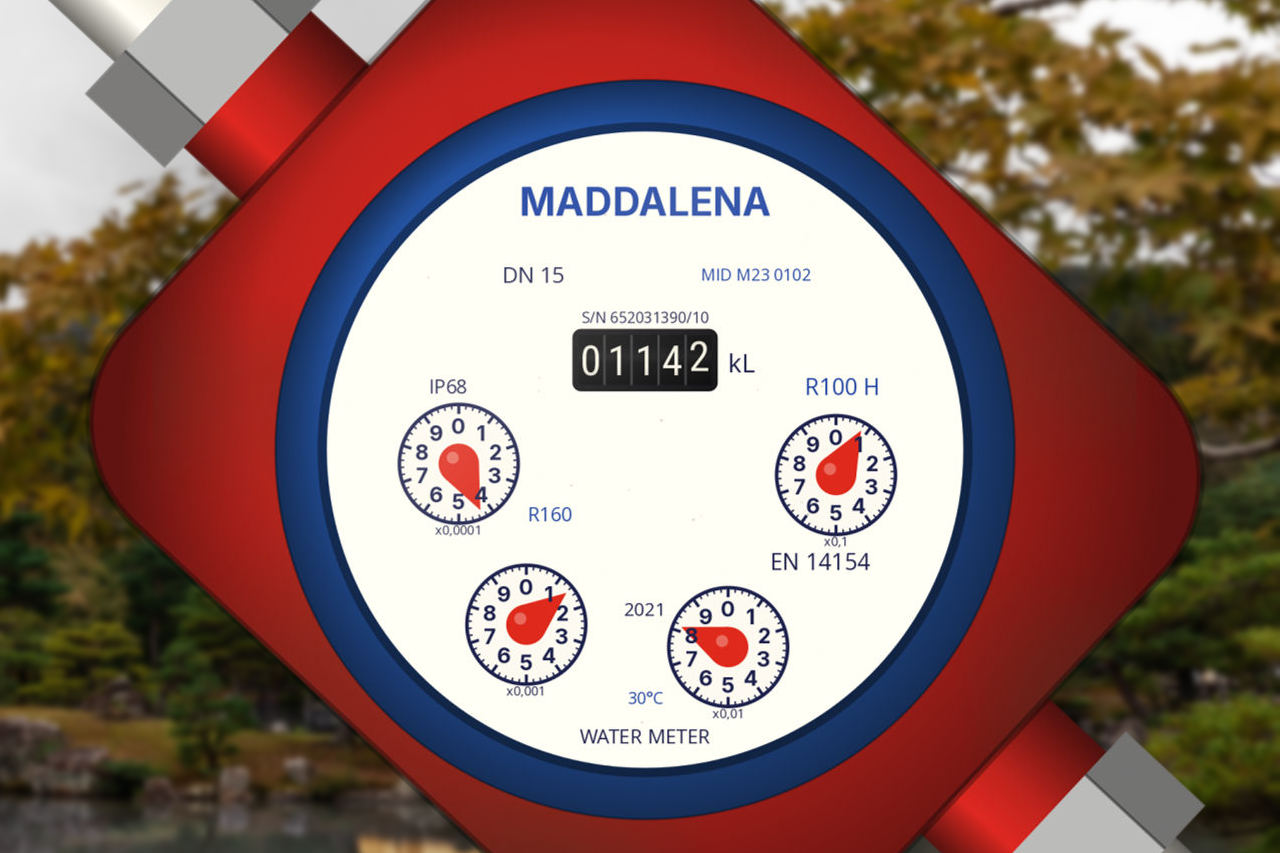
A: 1142.0814 kL
